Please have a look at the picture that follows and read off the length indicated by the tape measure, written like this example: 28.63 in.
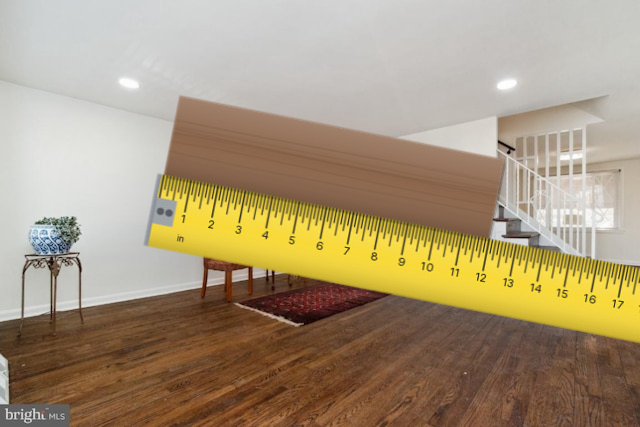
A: 12 in
